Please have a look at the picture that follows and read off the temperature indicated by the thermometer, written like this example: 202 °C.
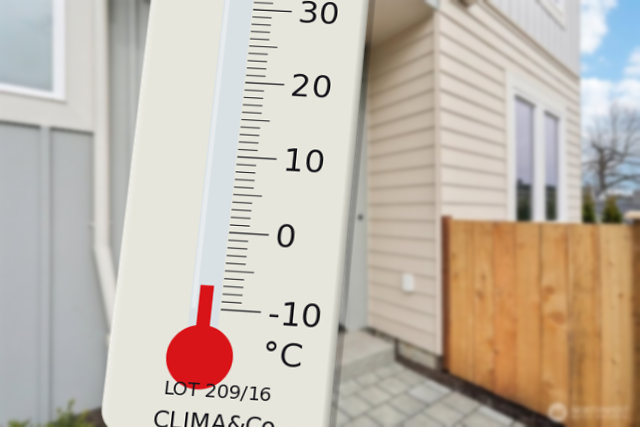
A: -7 °C
